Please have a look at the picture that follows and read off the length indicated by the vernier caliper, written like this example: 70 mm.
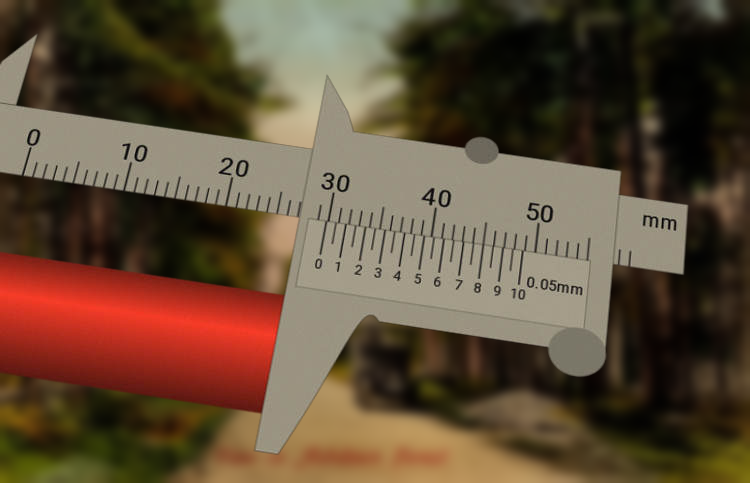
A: 29.8 mm
